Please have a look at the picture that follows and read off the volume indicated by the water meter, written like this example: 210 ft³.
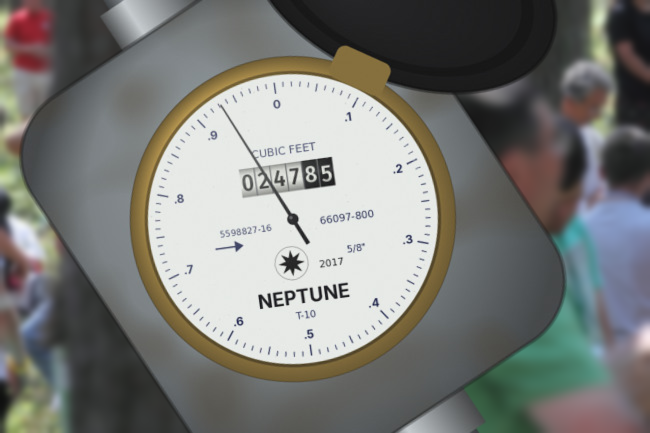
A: 24784.93 ft³
